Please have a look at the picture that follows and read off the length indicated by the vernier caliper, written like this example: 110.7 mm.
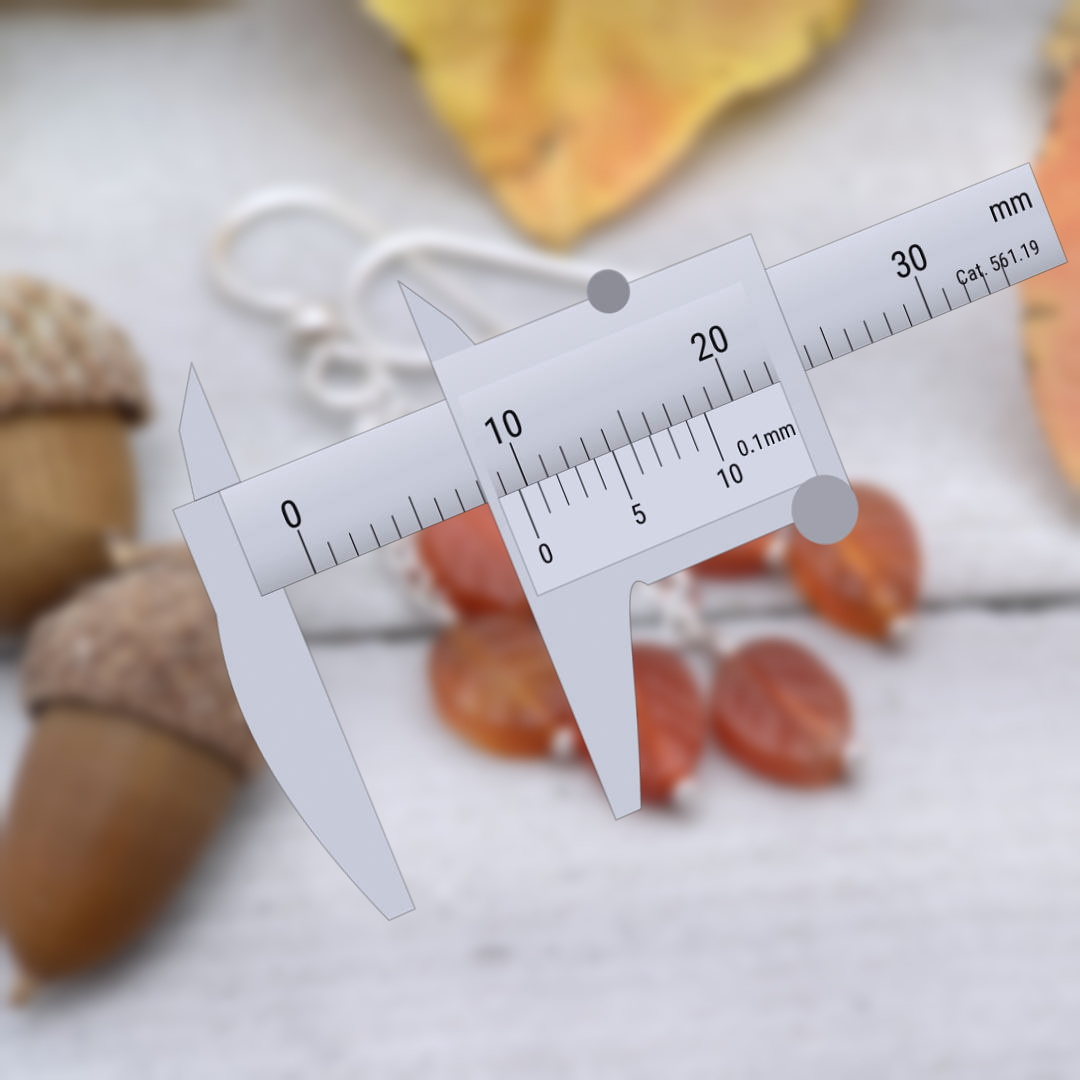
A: 9.6 mm
